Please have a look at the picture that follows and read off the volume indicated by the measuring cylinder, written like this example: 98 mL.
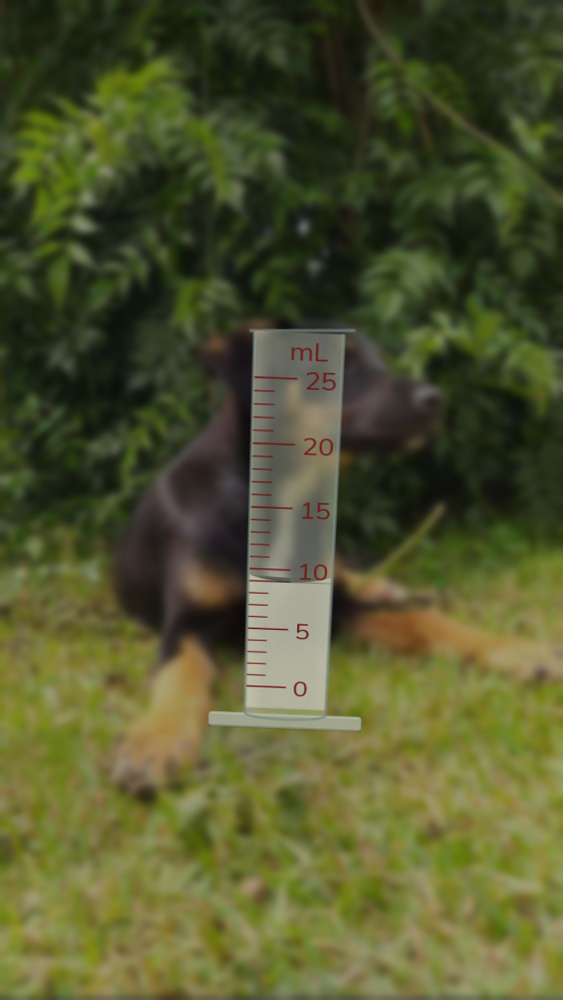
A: 9 mL
